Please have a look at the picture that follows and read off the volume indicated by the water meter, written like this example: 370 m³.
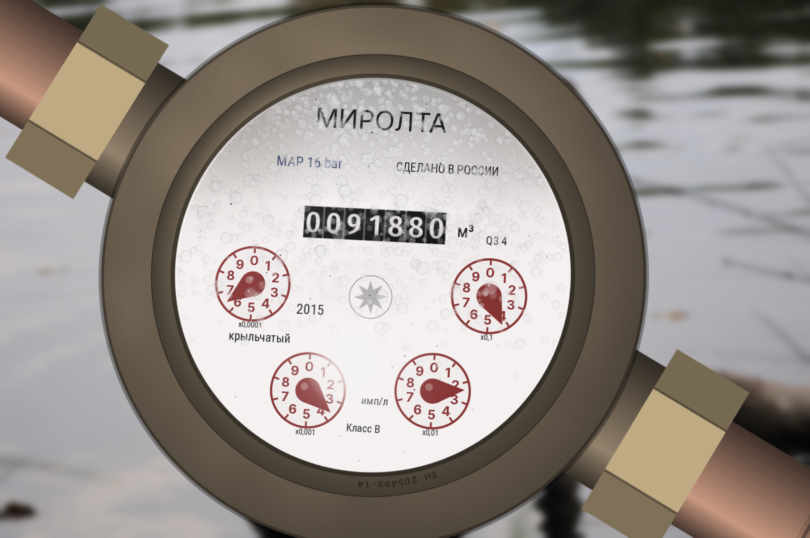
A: 91880.4236 m³
